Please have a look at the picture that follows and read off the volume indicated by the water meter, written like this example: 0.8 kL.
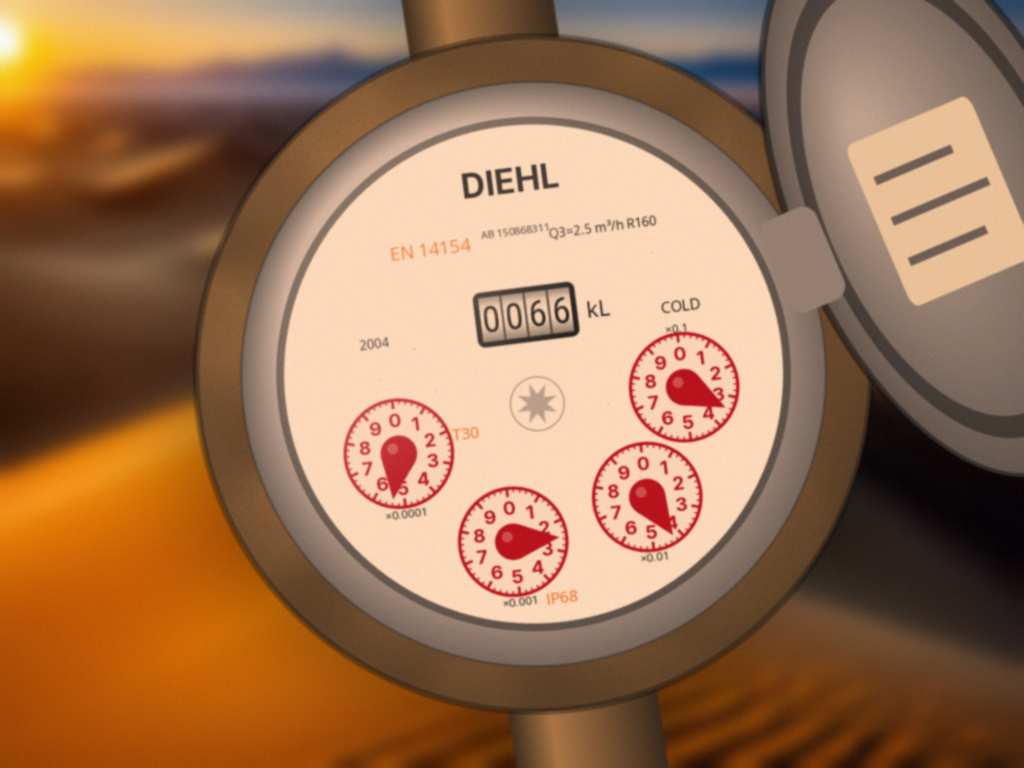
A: 66.3425 kL
